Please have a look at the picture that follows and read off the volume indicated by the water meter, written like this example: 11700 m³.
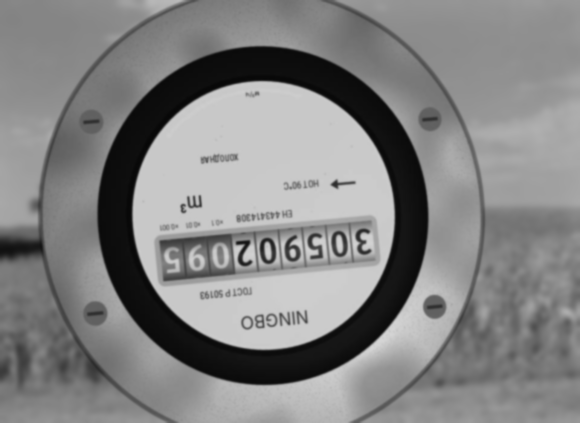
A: 305902.095 m³
